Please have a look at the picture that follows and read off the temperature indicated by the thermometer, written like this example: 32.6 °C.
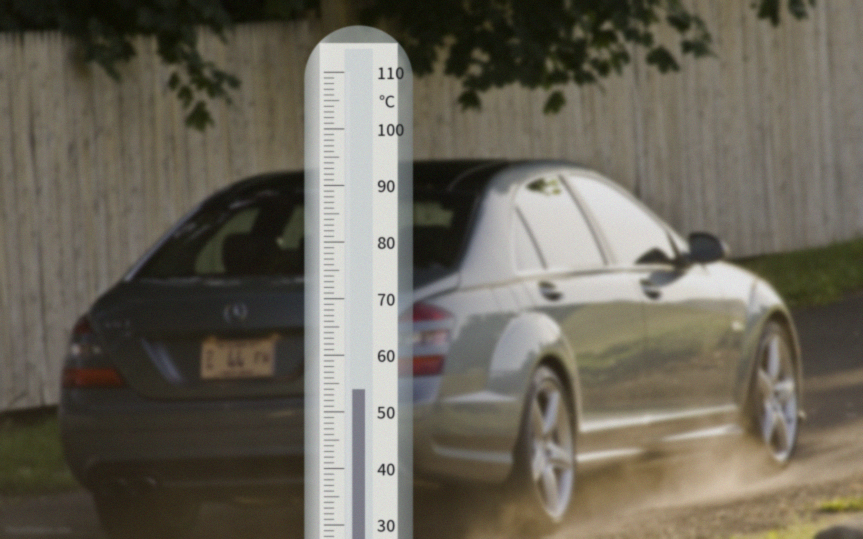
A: 54 °C
